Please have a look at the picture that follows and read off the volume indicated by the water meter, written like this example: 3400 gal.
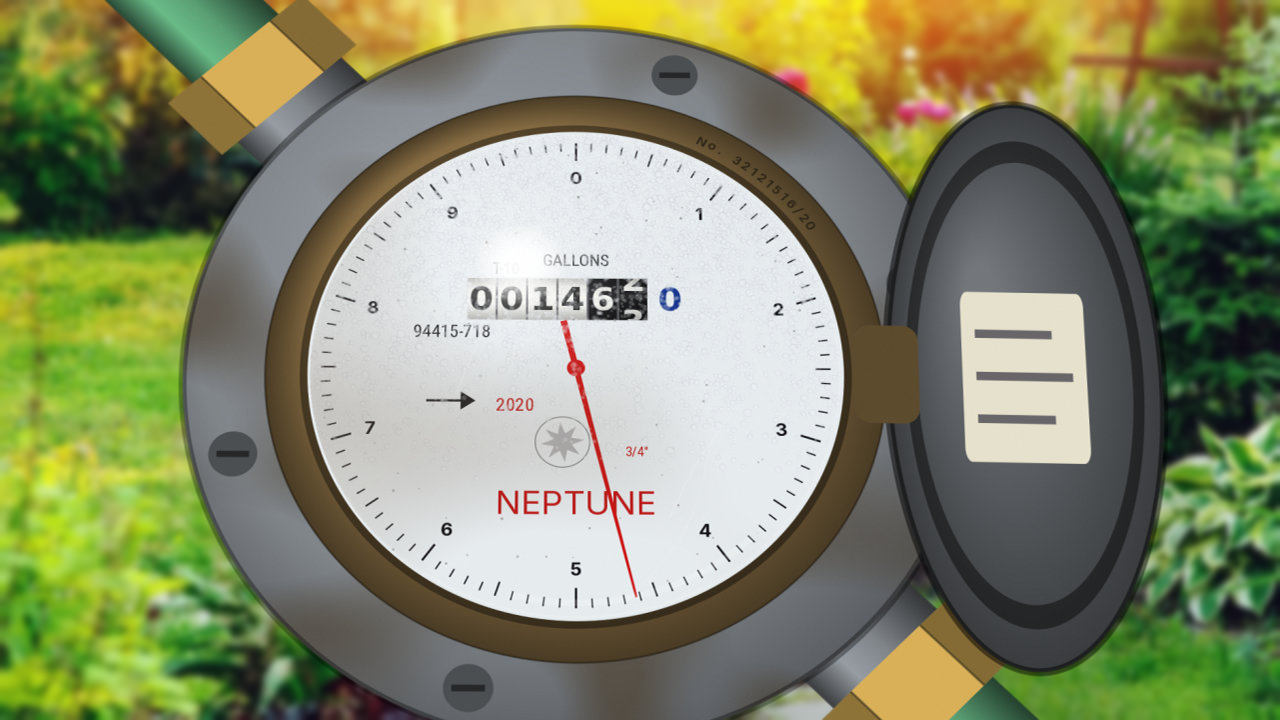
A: 14624.6 gal
